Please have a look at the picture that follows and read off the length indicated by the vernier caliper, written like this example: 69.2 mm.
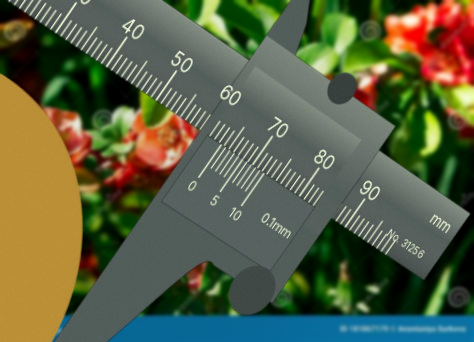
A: 63.5 mm
